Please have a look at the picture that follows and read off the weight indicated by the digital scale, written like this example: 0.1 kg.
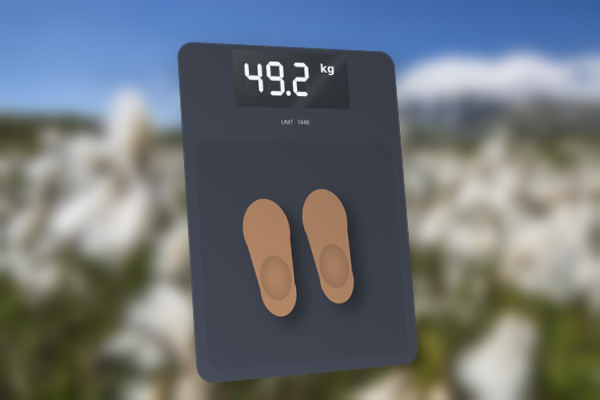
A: 49.2 kg
